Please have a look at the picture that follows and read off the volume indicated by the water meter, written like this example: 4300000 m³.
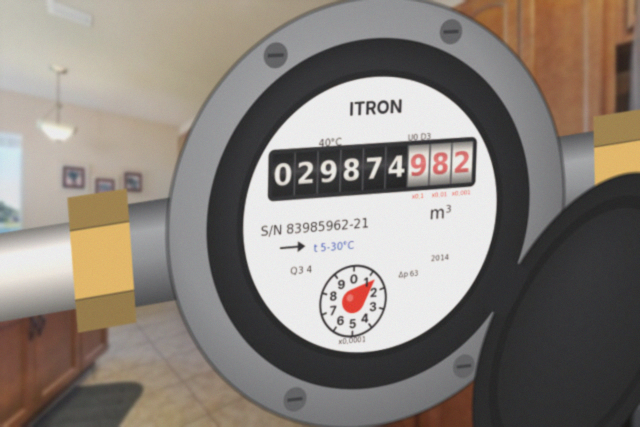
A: 29874.9821 m³
